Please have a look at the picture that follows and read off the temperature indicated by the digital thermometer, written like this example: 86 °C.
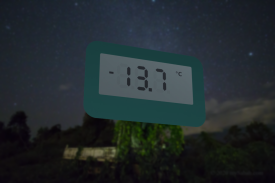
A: -13.7 °C
